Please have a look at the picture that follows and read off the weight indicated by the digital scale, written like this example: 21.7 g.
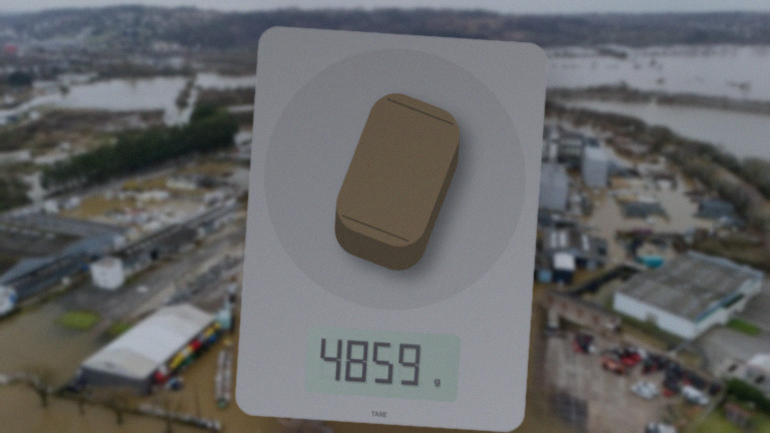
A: 4859 g
